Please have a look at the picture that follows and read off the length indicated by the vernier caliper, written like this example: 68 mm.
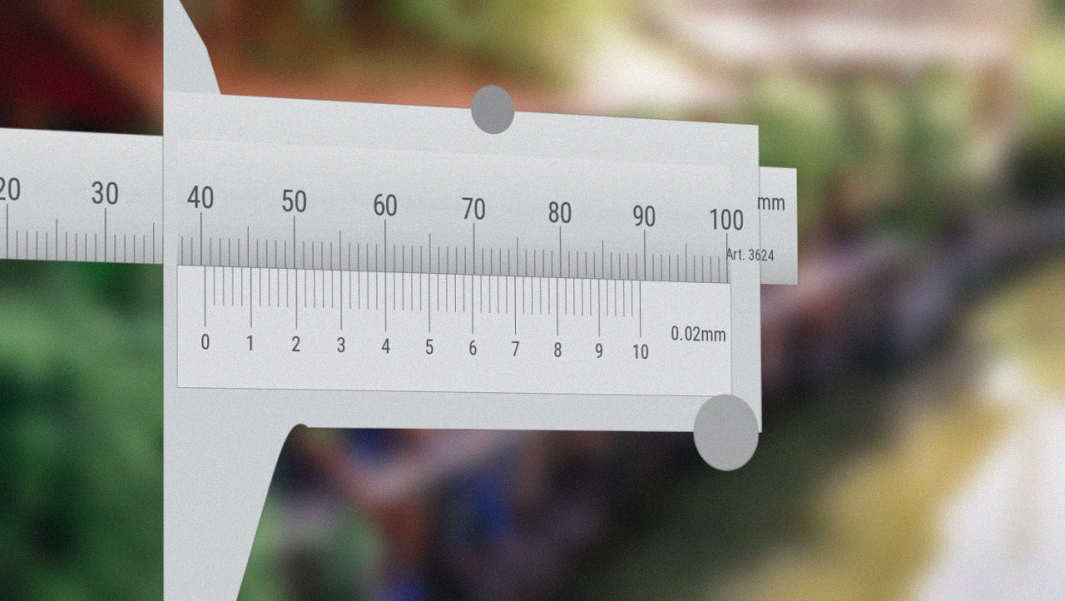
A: 40.4 mm
